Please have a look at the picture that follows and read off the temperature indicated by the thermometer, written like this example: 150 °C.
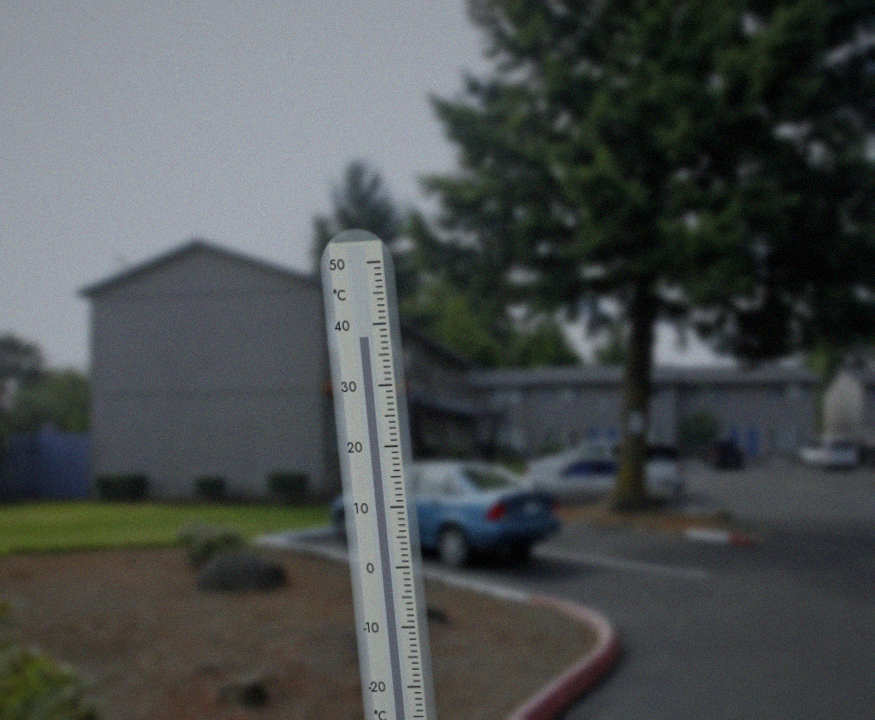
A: 38 °C
